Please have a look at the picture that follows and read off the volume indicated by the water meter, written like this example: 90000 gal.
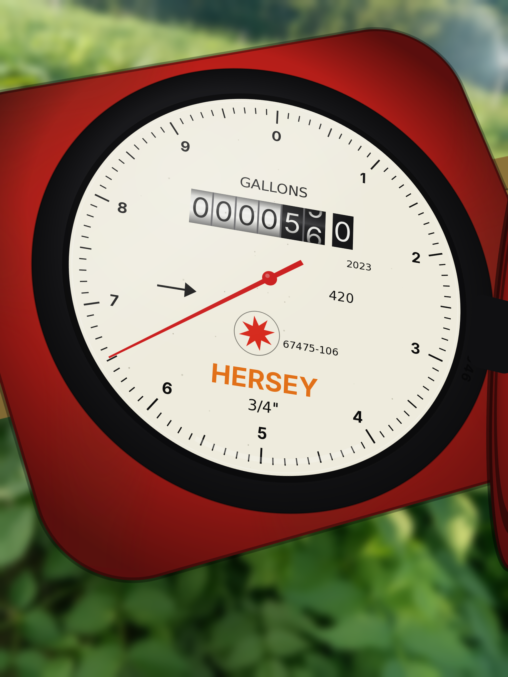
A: 556.5 gal
